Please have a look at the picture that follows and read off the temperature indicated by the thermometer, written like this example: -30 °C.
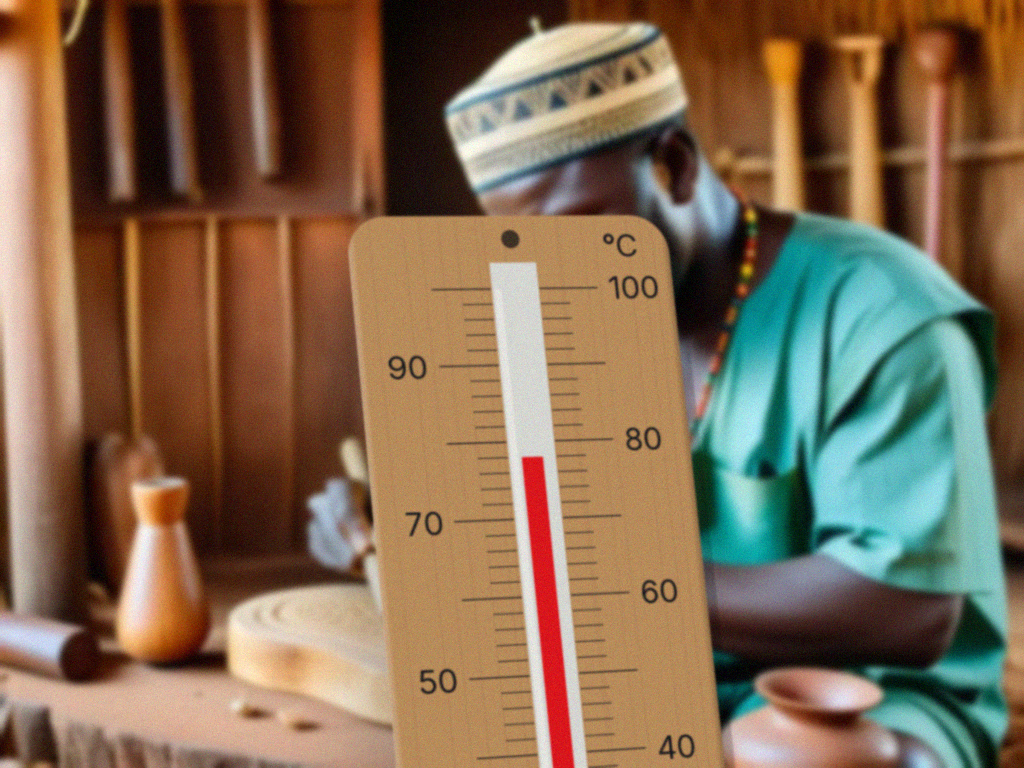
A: 78 °C
